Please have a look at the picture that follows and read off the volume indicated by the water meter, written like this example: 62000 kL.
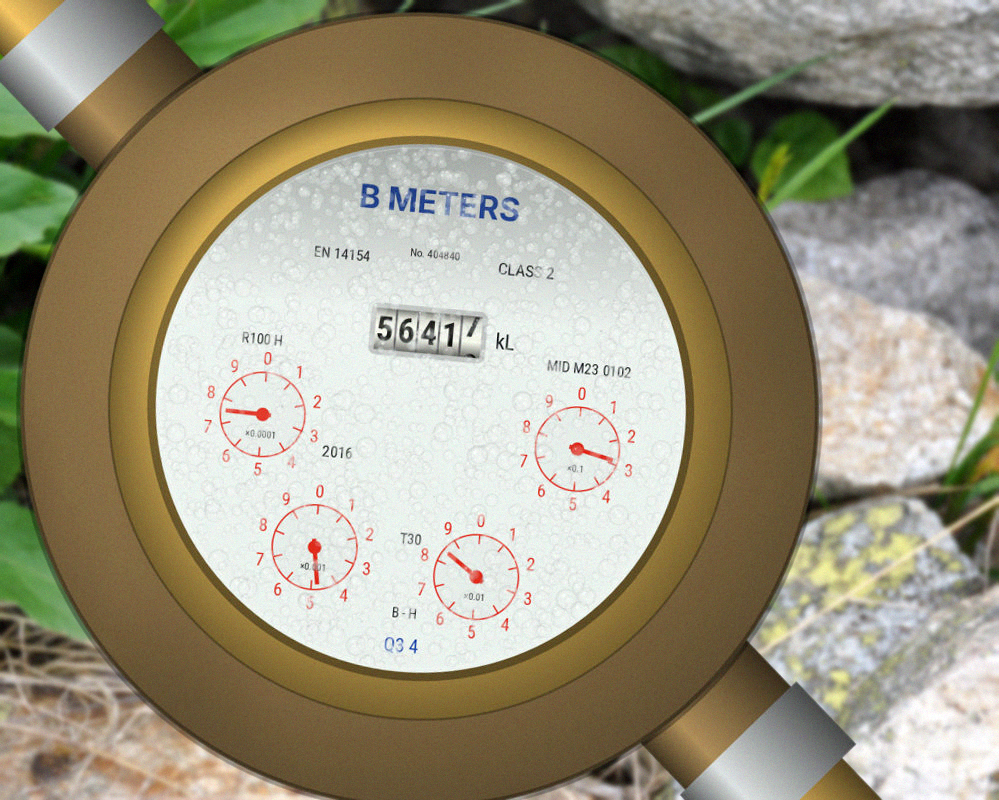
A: 56417.2847 kL
